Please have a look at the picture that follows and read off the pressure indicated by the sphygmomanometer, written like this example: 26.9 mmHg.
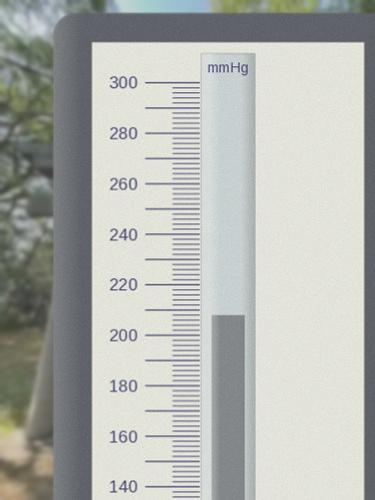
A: 208 mmHg
